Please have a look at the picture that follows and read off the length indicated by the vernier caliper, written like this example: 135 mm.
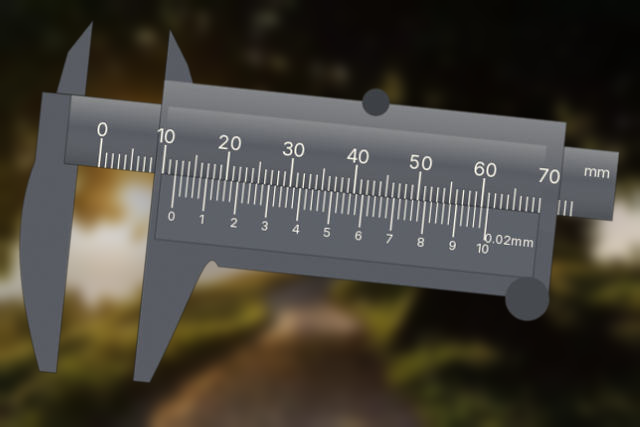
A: 12.0 mm
